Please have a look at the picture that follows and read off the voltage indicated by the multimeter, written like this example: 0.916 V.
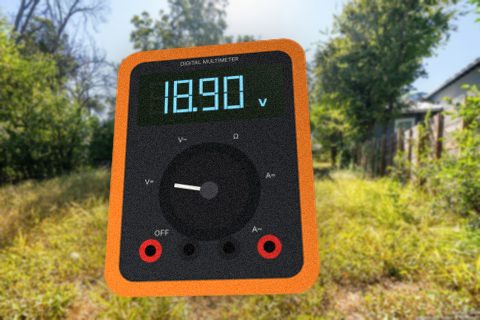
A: 18.90 V
